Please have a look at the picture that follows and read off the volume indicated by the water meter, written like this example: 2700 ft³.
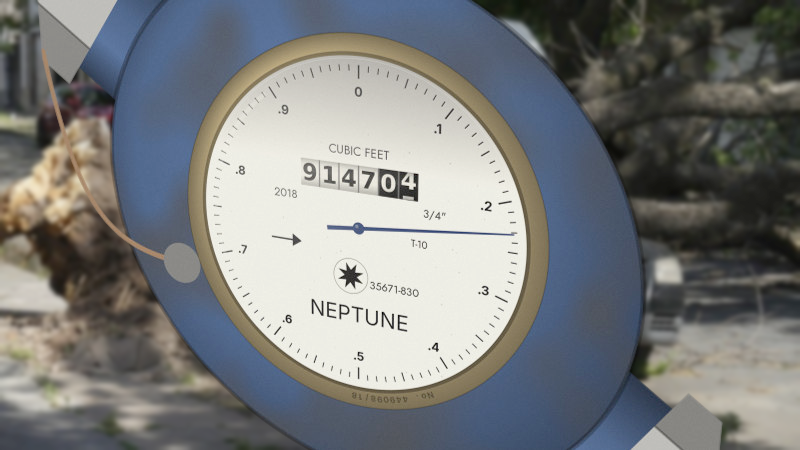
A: 914704.23 ft³
